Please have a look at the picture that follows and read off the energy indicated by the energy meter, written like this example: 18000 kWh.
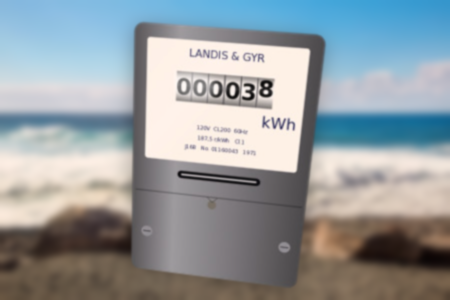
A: 38 kWh
